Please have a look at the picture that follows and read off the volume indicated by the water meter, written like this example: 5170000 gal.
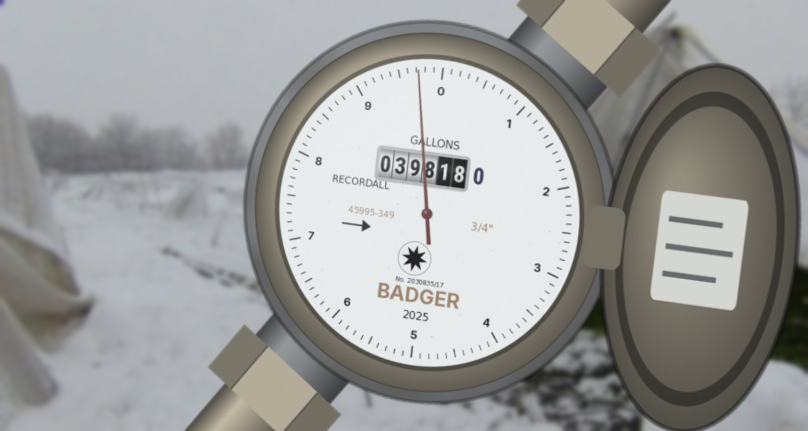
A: 398179.7 gal
